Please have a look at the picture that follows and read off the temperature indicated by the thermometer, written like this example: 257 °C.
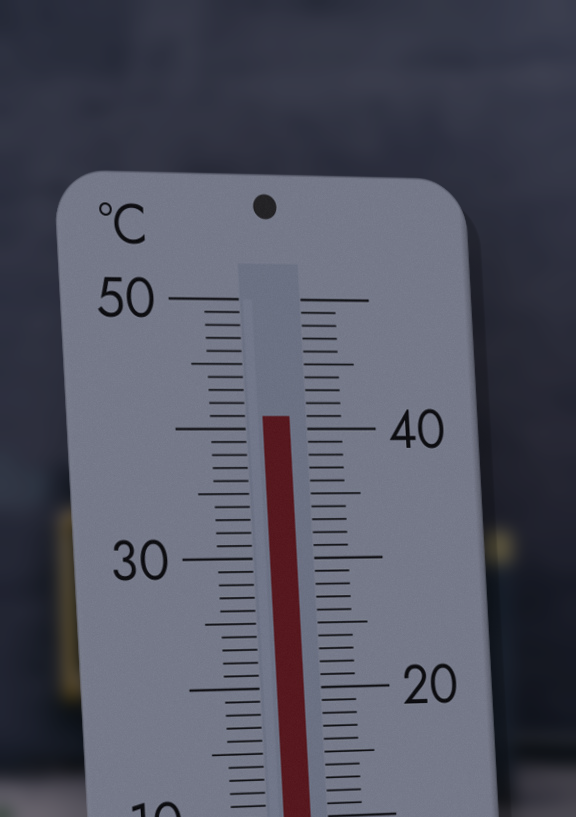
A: 41 °C
